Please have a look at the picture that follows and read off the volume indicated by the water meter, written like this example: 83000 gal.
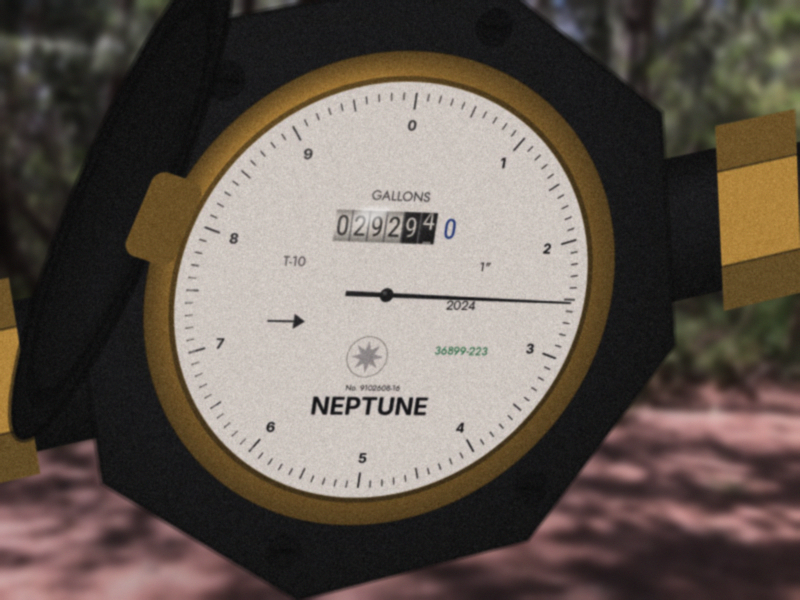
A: 292942.5 gal
